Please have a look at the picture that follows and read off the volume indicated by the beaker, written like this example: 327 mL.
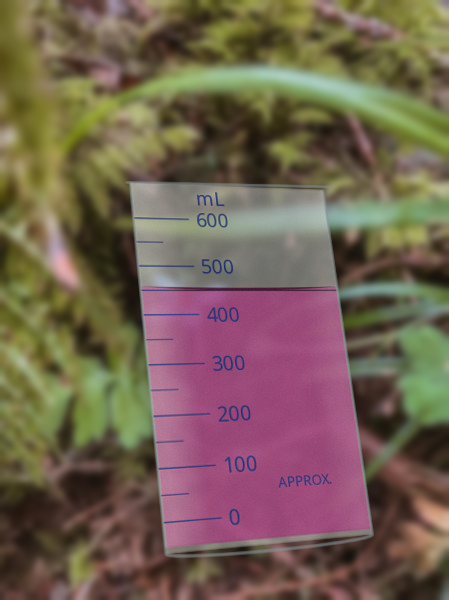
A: 450 mL
